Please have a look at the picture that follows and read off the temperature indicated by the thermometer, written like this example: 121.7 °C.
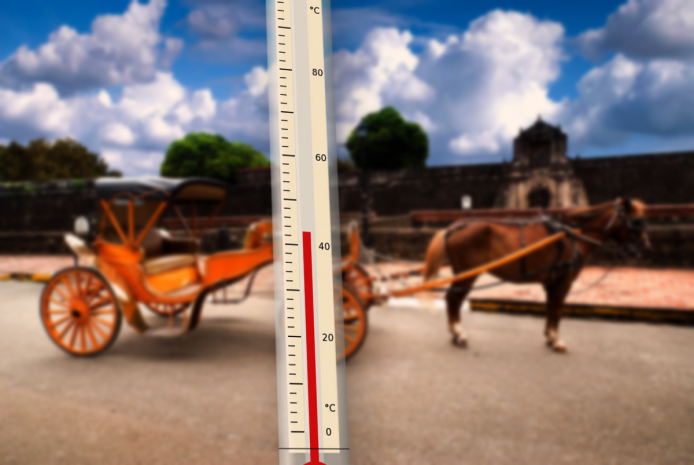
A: 43 °C
